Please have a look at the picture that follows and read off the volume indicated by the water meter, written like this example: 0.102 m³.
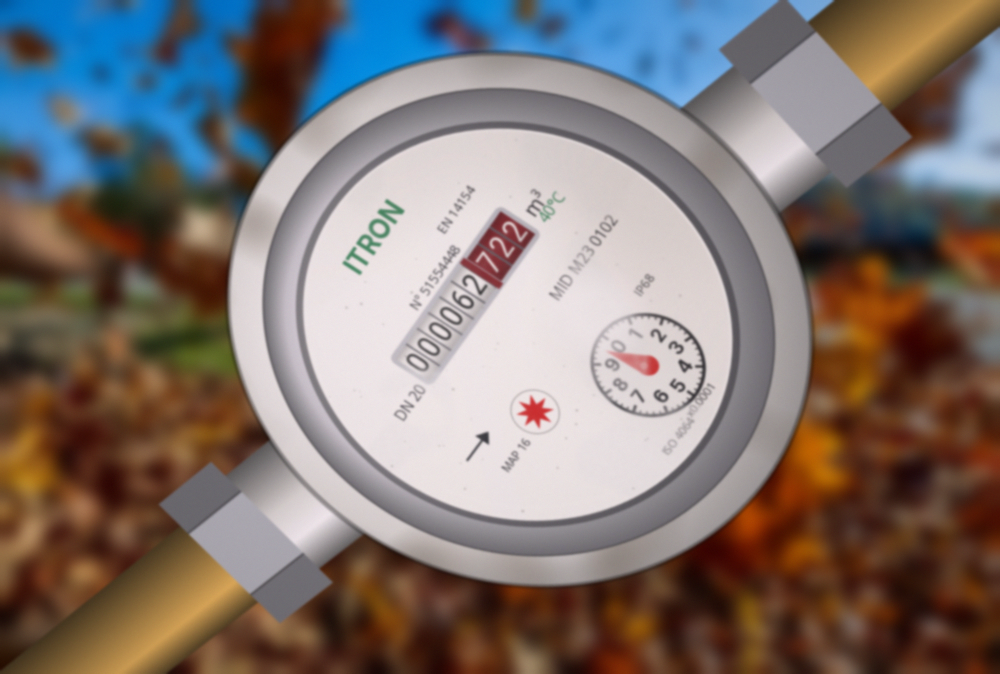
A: 62.7219 m³
